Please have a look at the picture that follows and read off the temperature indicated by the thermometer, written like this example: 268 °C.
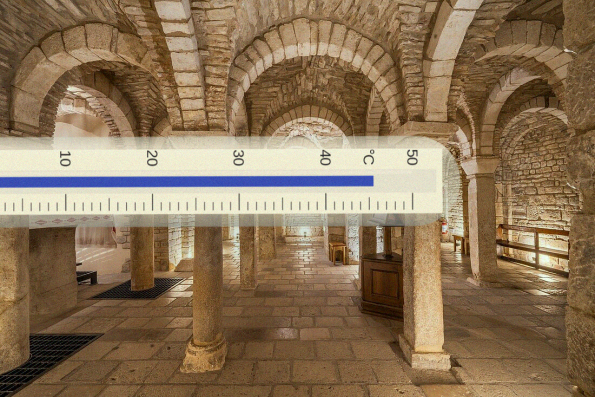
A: 45.5 °C
